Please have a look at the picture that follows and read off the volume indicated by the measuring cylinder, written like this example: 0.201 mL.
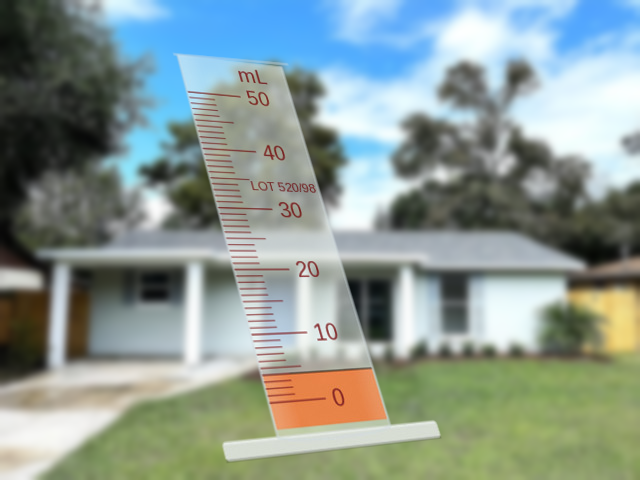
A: 4 mL
